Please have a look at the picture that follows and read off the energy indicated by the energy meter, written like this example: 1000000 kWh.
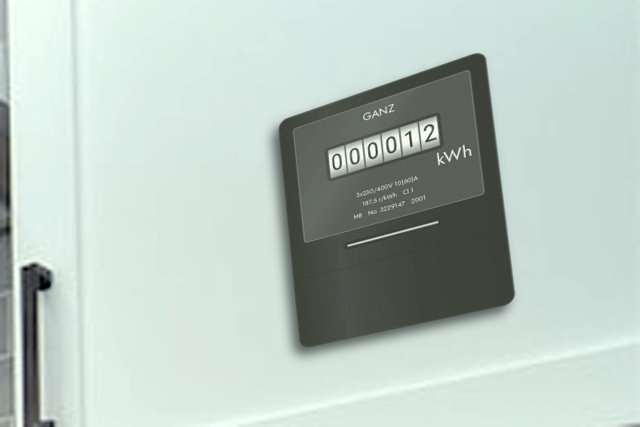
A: 12 kWh
